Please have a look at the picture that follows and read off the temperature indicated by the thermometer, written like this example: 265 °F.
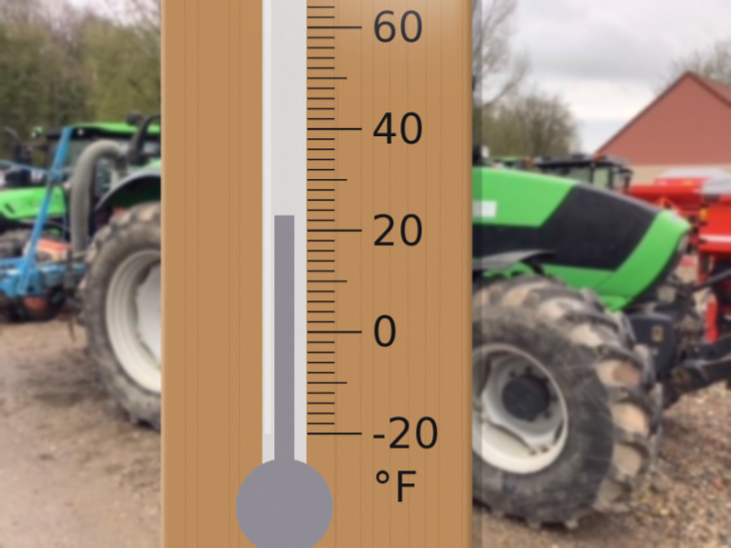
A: 23 °F
